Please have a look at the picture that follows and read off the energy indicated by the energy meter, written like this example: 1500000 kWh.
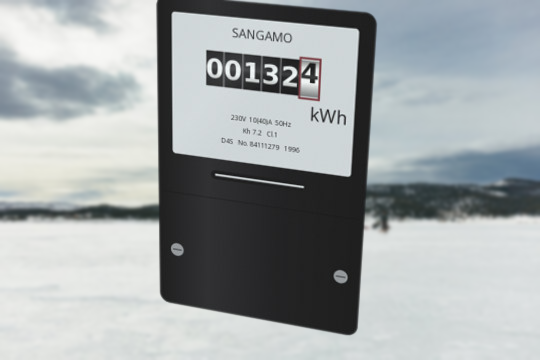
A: 132.4 kWh
